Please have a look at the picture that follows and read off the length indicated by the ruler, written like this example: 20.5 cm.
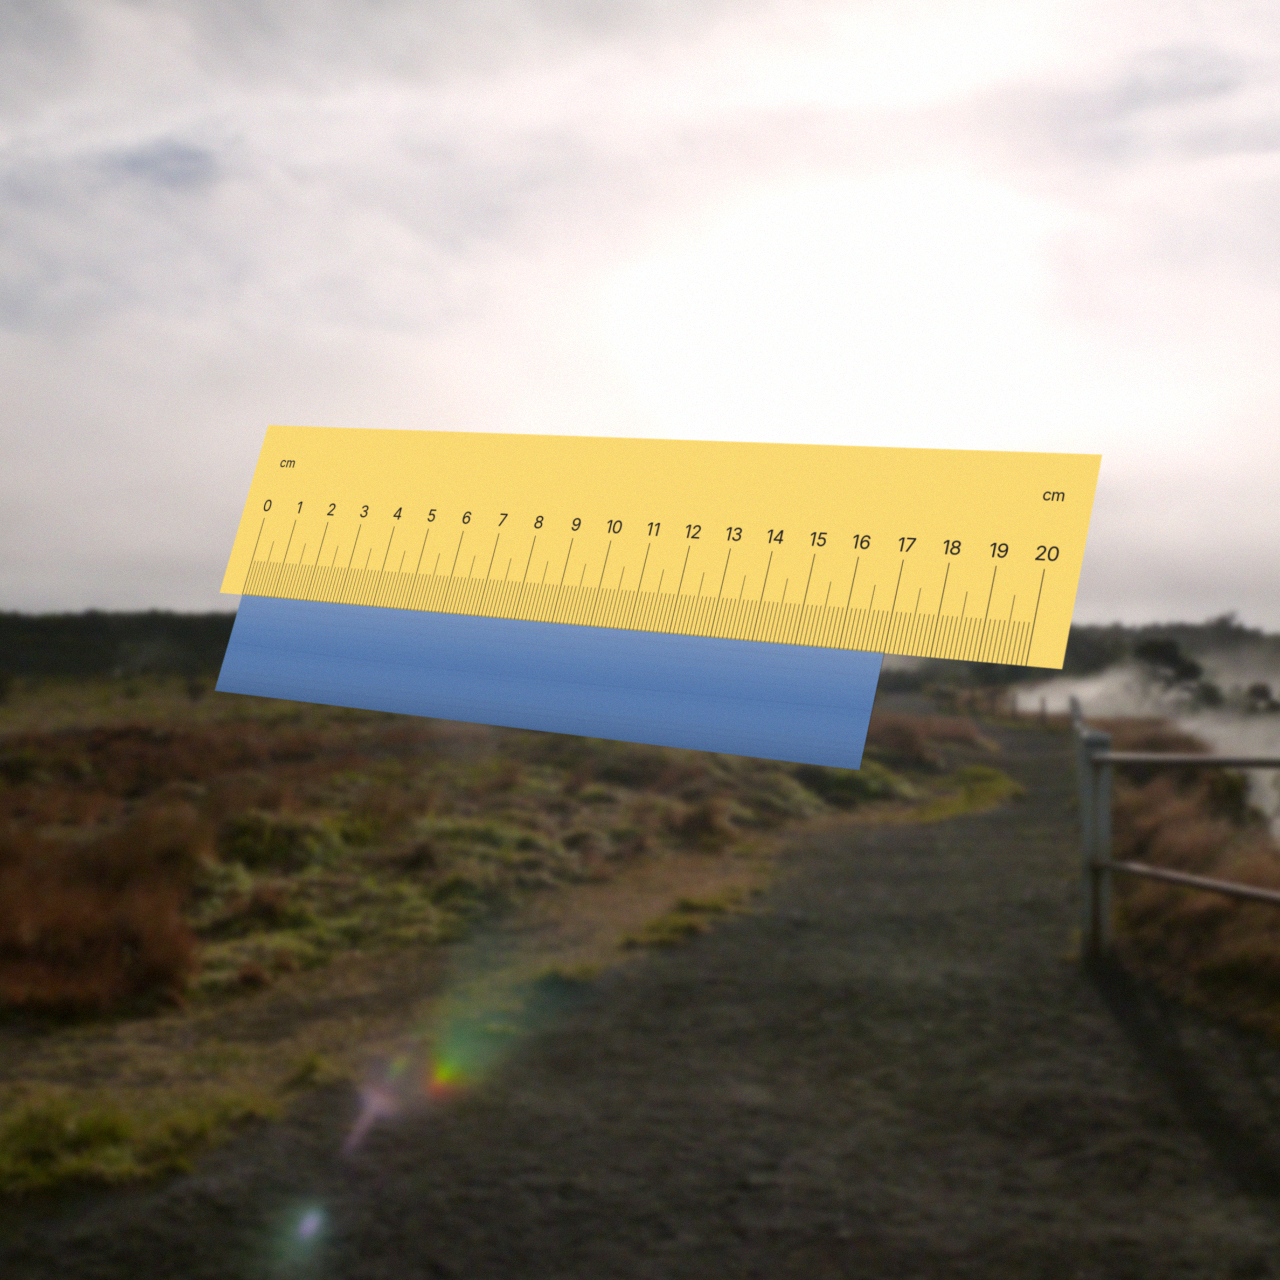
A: 17 cm
